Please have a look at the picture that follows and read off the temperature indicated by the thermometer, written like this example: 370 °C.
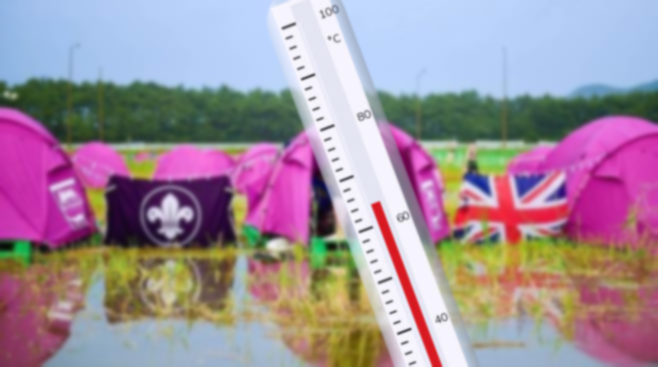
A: 64 °C
